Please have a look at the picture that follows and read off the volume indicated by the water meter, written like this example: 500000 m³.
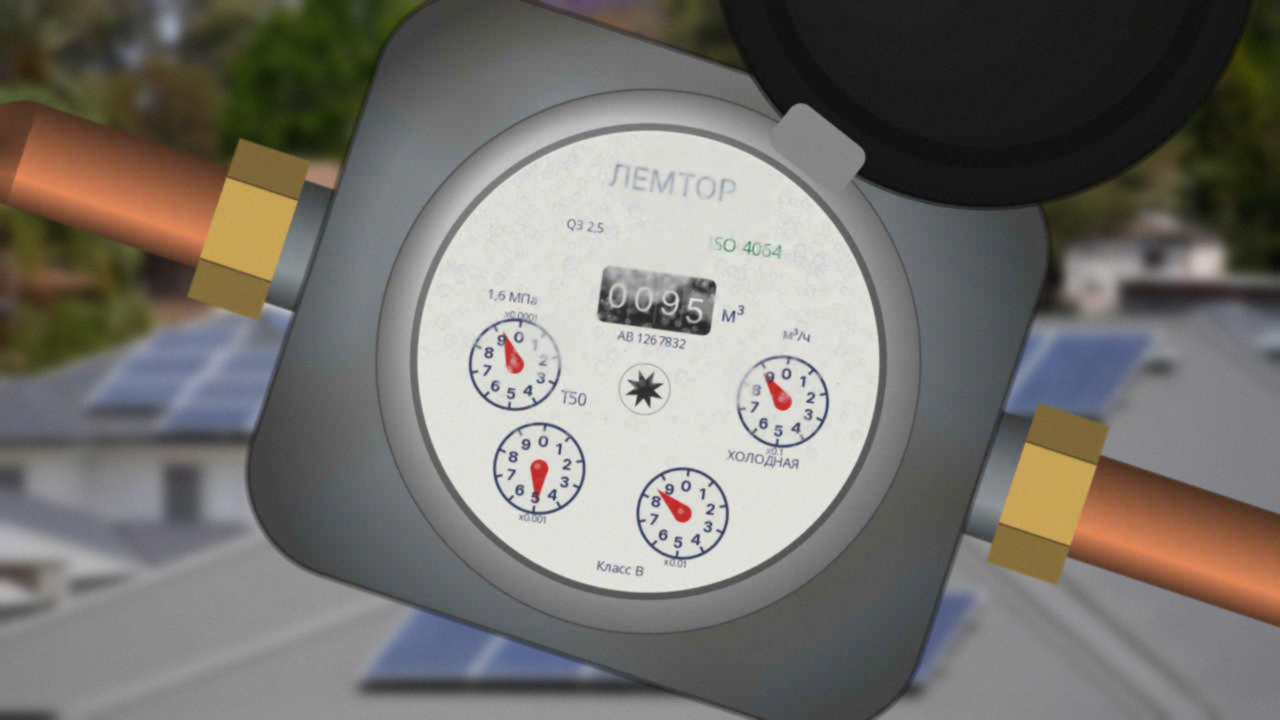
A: 94.8849 m³
